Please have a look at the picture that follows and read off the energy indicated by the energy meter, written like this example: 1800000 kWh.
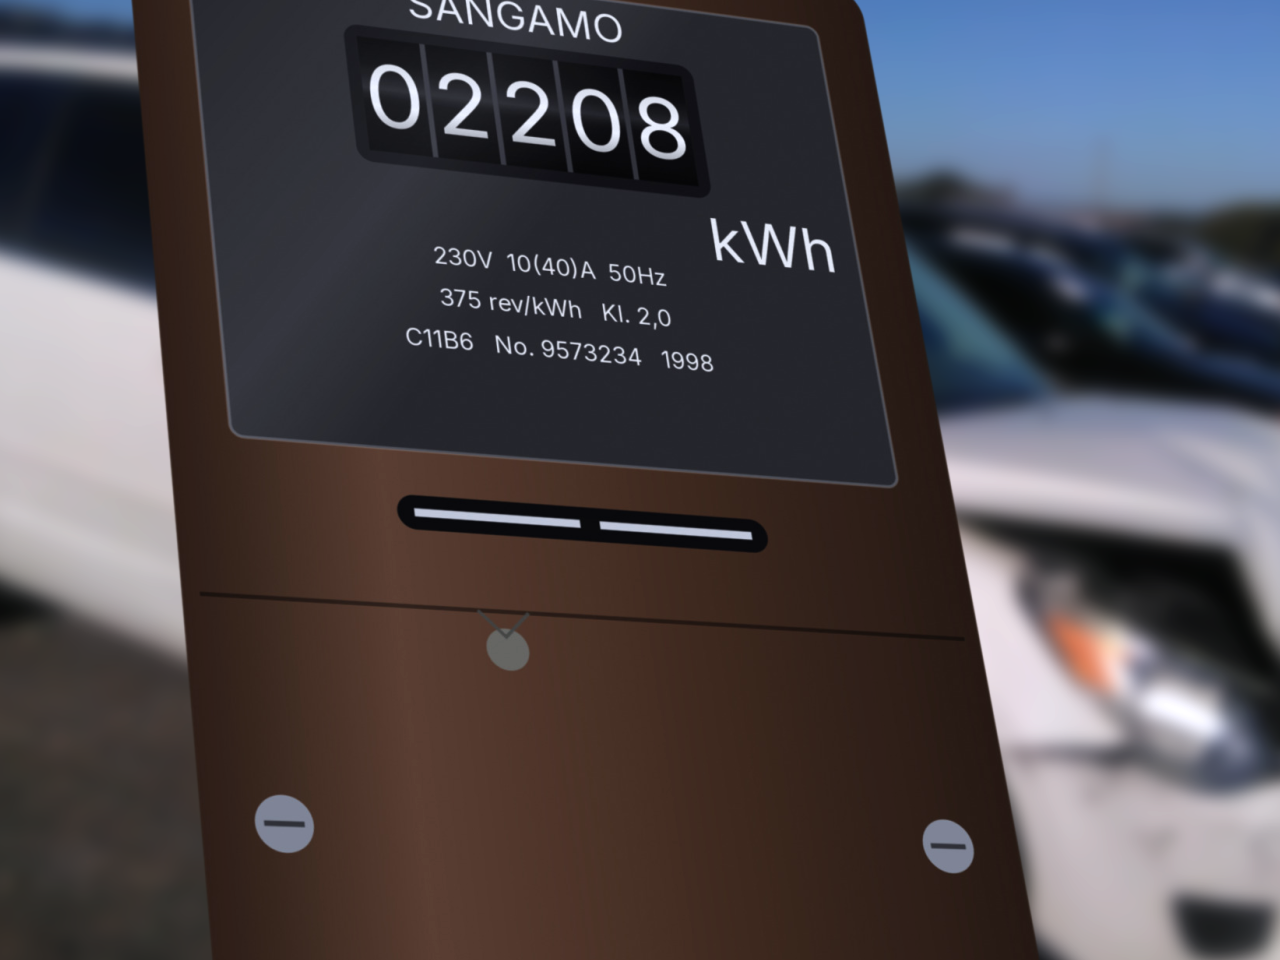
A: 2208 kWh
